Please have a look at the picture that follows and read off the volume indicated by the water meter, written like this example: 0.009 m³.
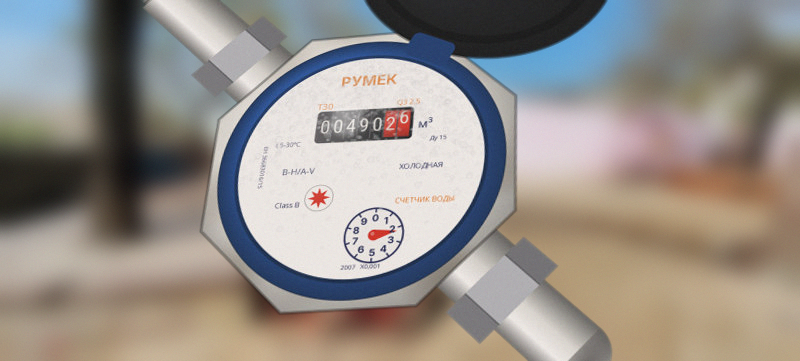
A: 490.262 m³
